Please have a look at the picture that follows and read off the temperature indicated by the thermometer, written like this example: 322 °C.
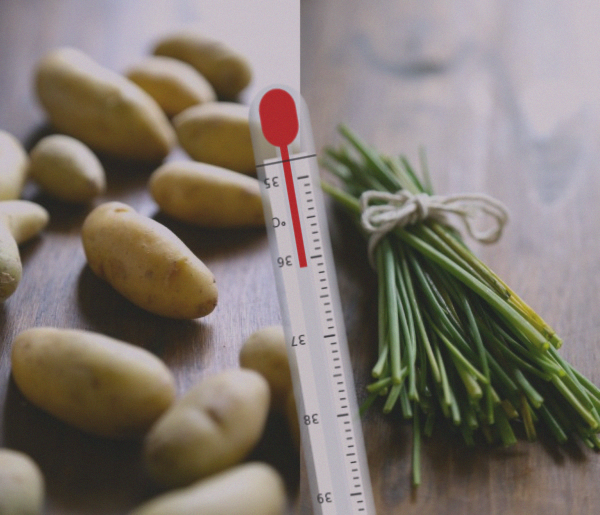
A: 36.1 °C
